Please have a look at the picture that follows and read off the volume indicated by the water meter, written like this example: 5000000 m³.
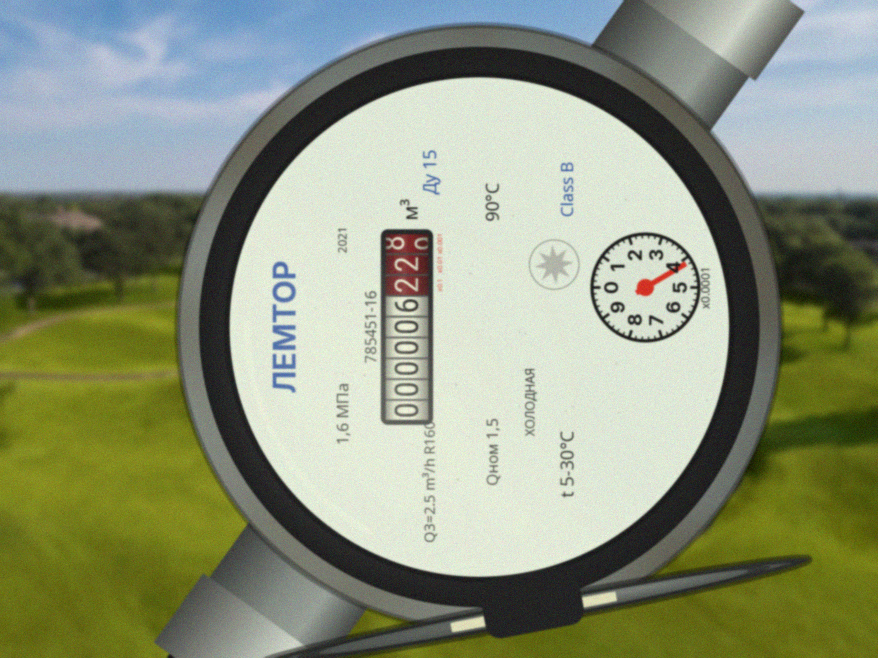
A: 6.2284 m³
